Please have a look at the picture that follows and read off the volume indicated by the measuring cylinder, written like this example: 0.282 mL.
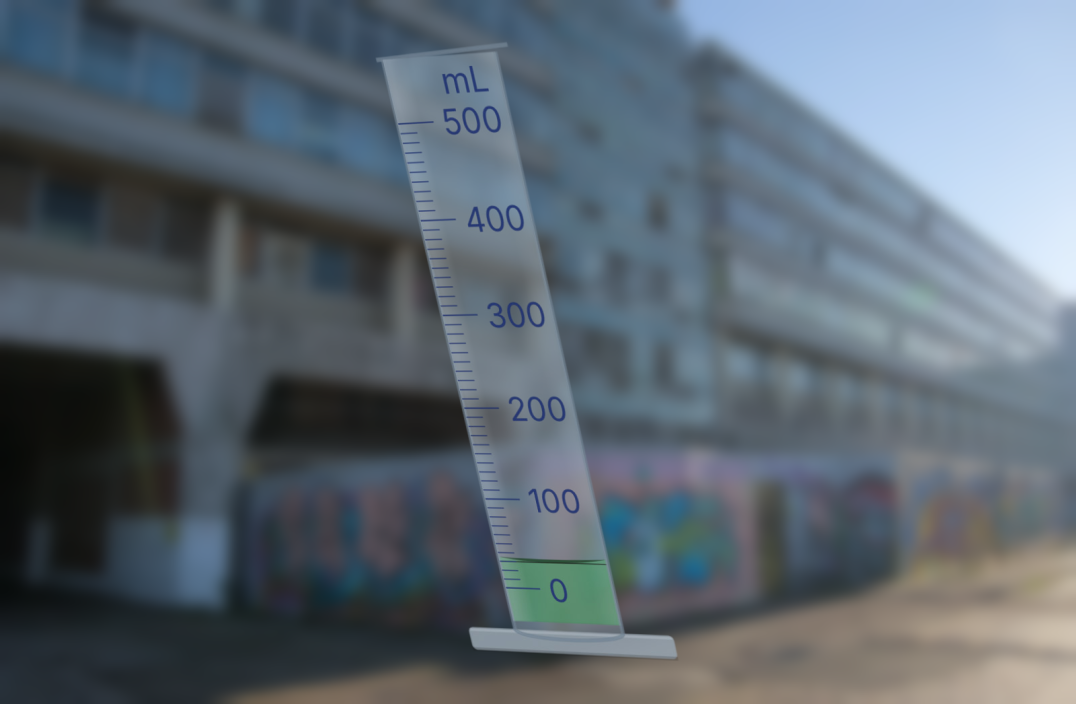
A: 30 mL
